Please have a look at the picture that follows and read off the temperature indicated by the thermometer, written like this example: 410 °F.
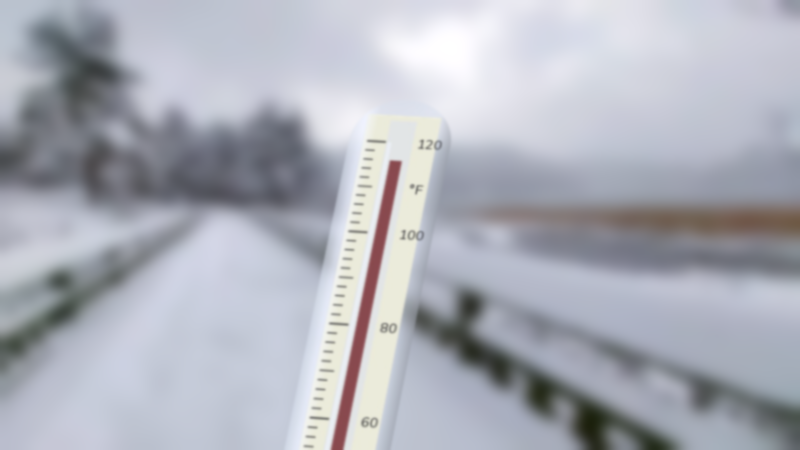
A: 116 °F
